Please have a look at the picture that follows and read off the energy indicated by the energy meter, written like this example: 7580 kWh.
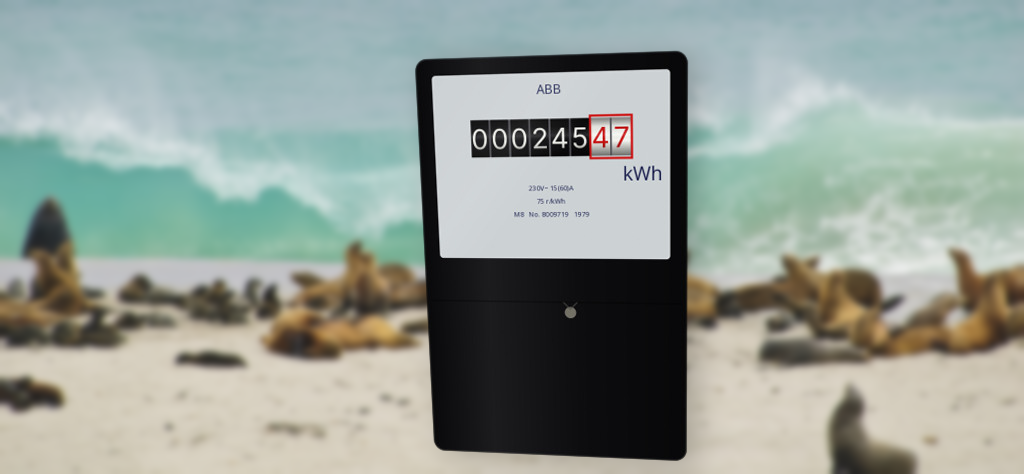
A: 245.47 kWh
